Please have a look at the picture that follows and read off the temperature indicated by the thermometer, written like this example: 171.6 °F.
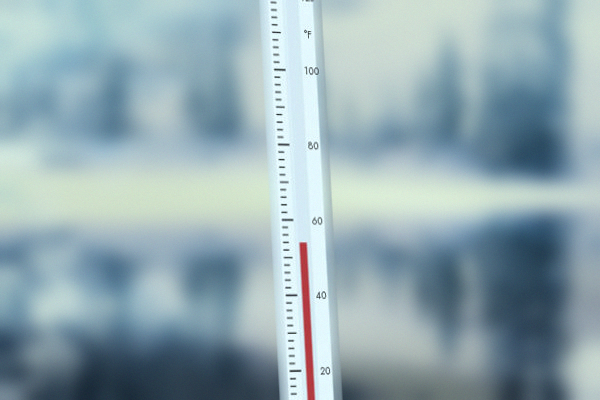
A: 54 °F
